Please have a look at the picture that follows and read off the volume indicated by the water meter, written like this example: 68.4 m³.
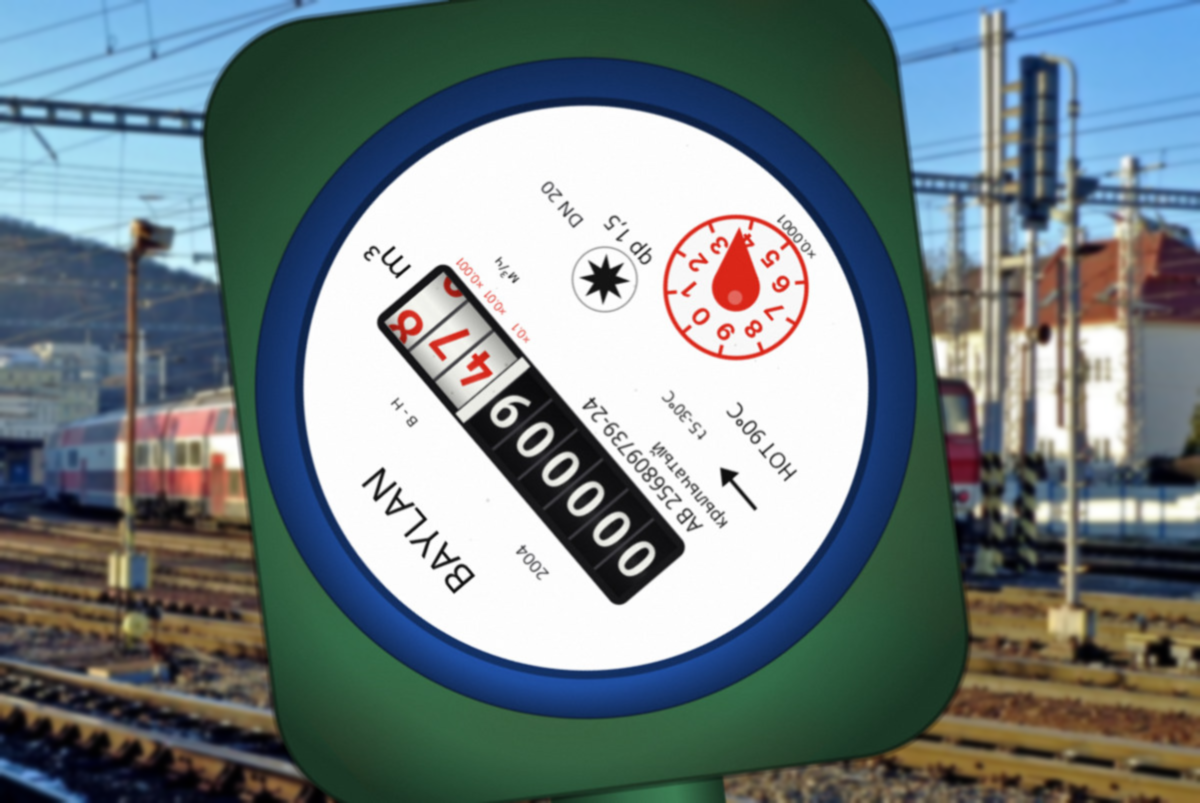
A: 9.4783 m³
